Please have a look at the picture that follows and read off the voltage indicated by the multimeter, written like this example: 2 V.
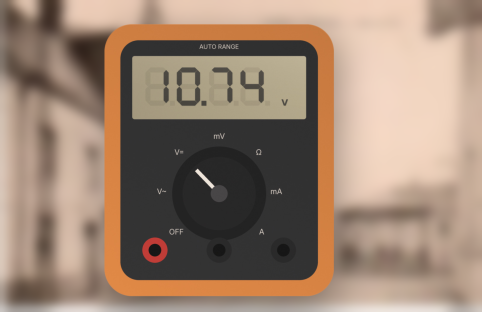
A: 10.74 V
